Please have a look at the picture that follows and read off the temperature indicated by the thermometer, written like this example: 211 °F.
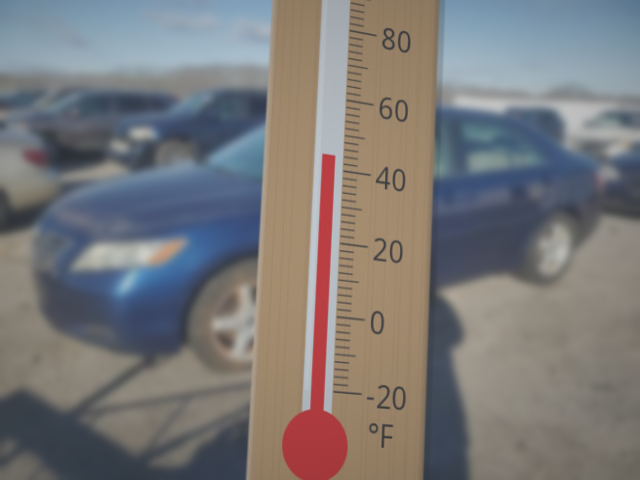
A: 44 °F
